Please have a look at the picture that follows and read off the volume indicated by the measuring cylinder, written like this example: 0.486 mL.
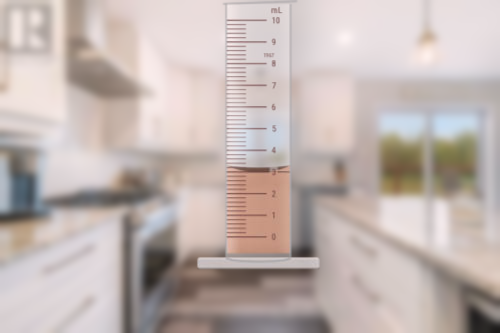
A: 3 mL
